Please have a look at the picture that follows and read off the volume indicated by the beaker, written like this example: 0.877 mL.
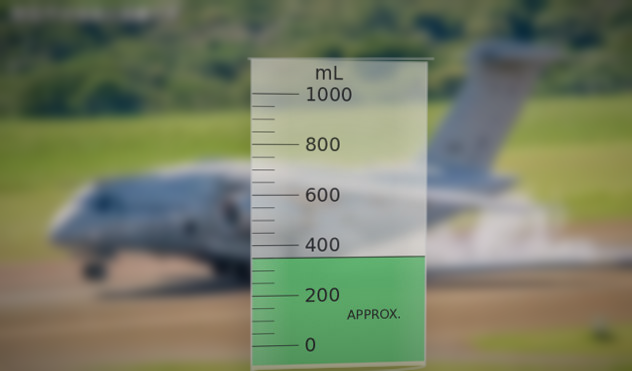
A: 350 mL
